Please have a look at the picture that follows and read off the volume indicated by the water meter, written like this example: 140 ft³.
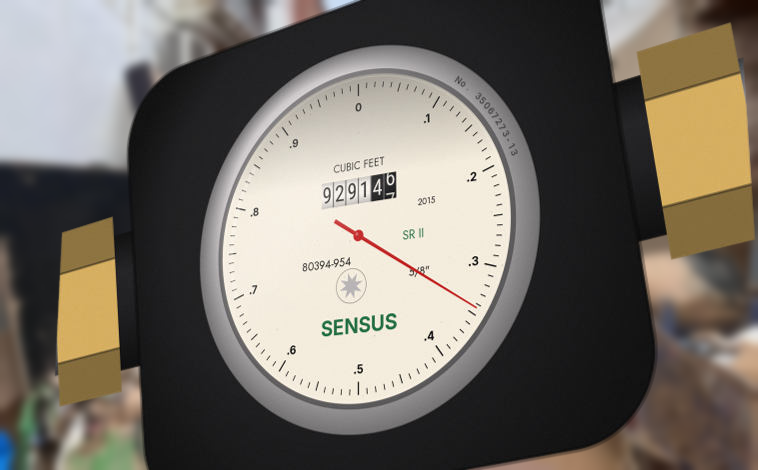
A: 929146.34 ft³
